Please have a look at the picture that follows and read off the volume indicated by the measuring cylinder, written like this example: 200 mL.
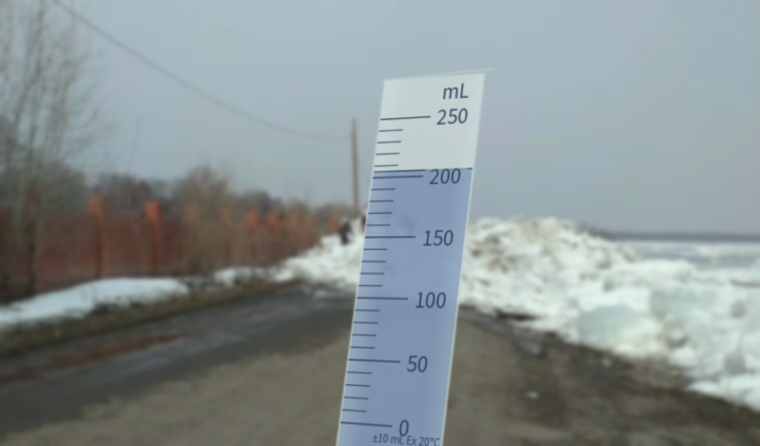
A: 205 mL
